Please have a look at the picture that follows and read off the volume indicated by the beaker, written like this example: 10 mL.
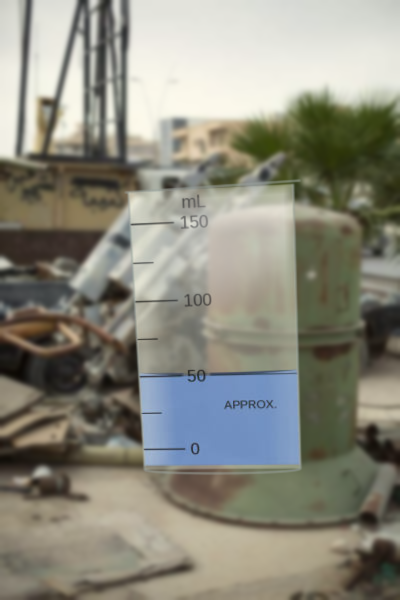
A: 50 mL
